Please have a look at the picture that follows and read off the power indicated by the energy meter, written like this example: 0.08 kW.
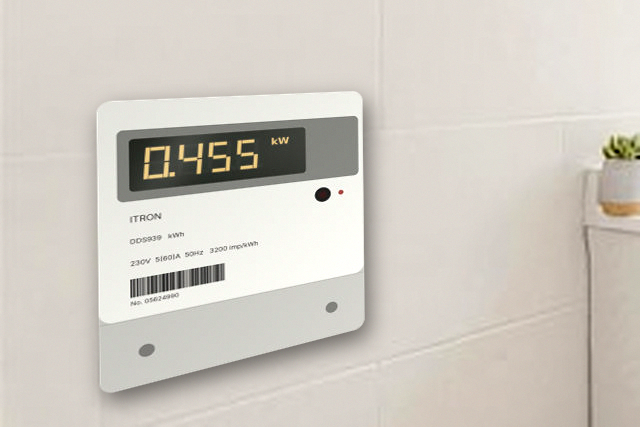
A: 0.455 kW
